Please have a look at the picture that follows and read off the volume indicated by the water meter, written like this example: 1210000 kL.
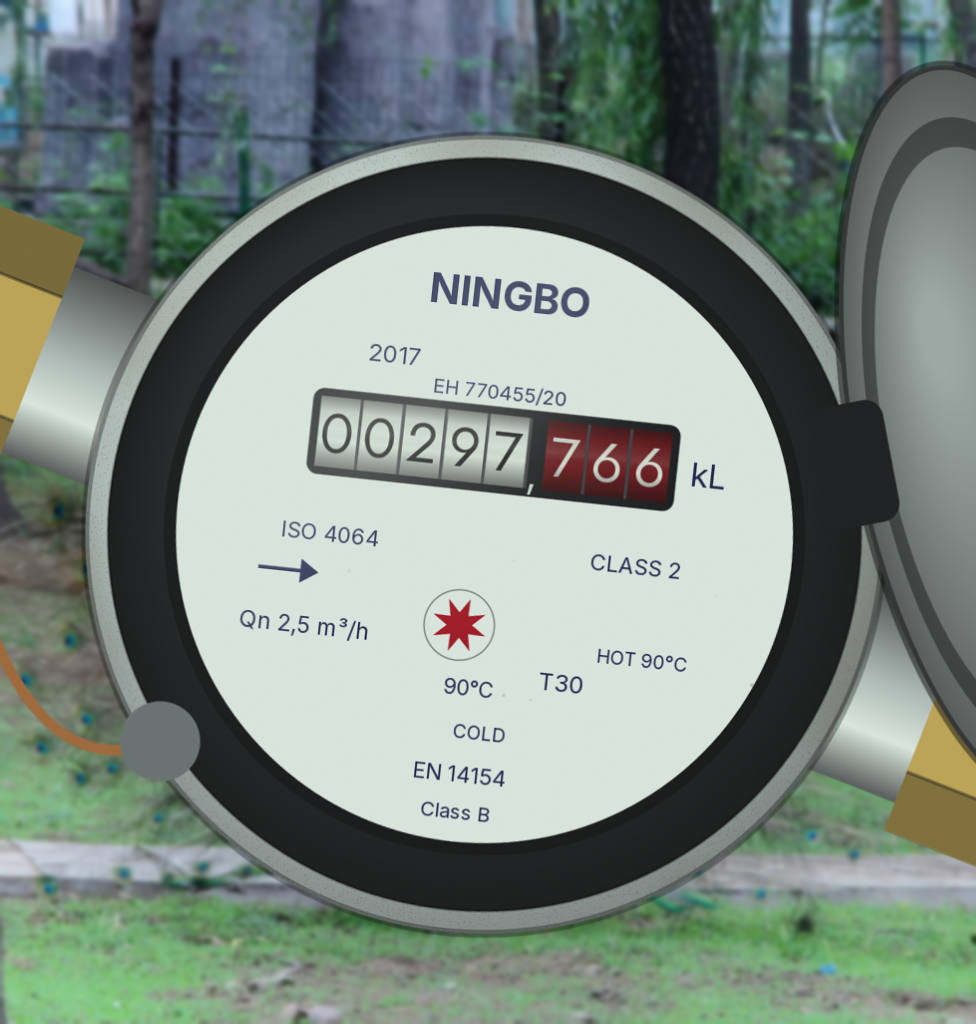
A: 297.766 kL
